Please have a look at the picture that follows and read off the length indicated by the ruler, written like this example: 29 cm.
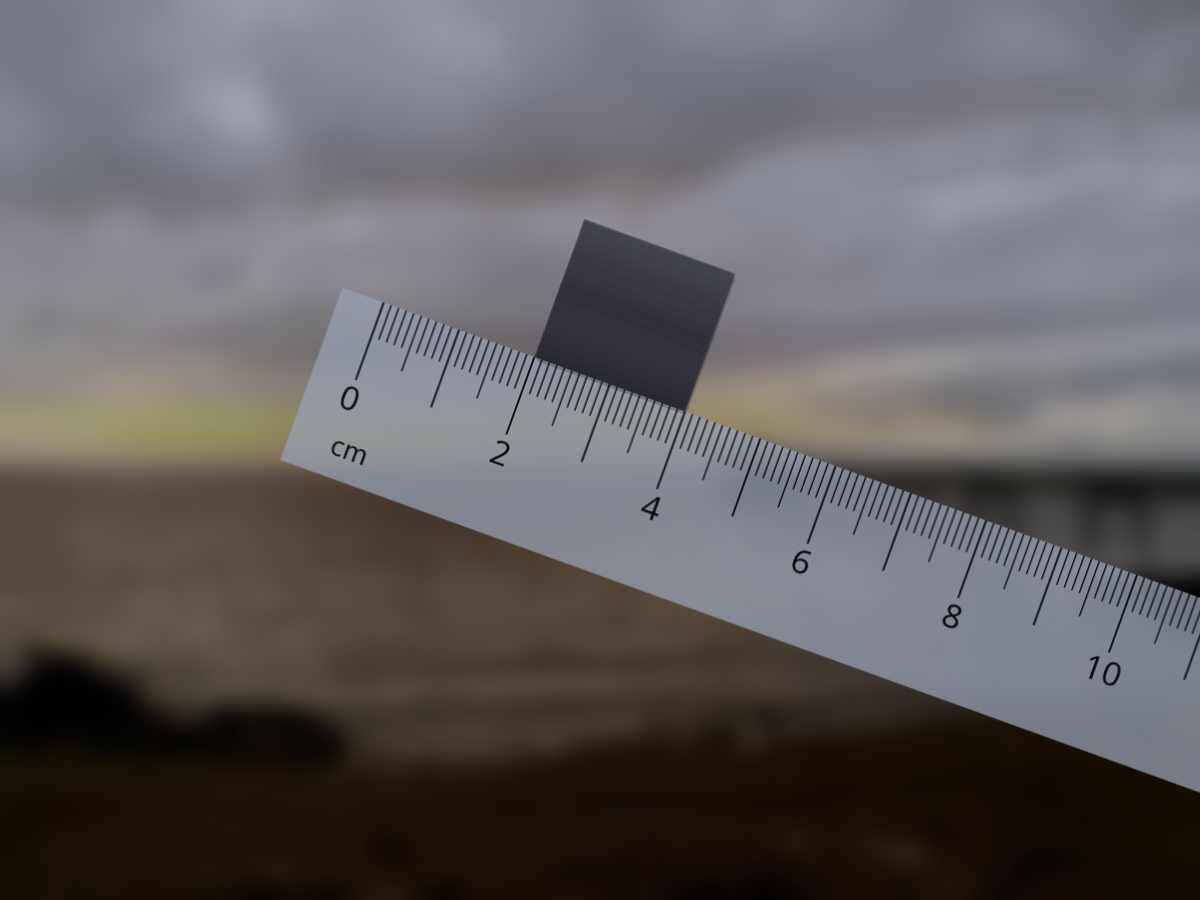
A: 2 cm
